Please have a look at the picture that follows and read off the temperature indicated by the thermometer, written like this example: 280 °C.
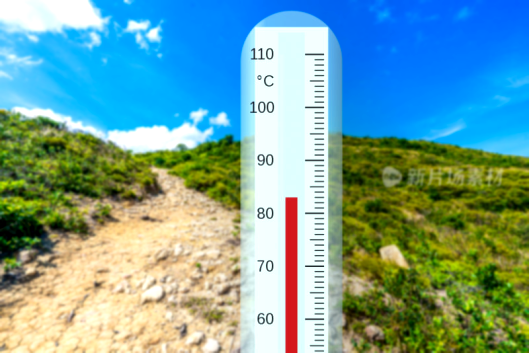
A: 83 °C
